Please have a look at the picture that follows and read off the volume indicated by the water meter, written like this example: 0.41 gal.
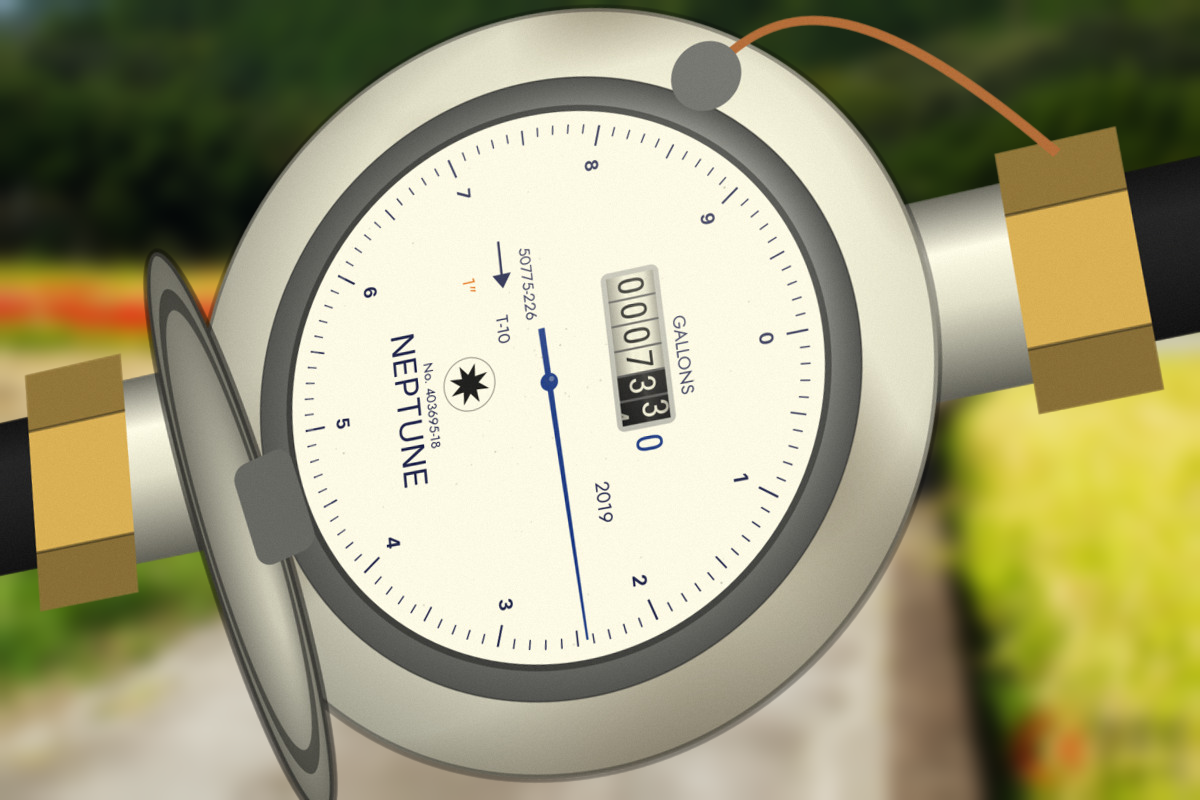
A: 7332.4 gal
